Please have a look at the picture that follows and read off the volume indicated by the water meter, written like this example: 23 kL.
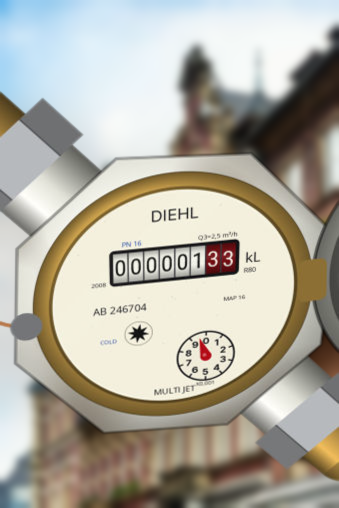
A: 1.329 kL
